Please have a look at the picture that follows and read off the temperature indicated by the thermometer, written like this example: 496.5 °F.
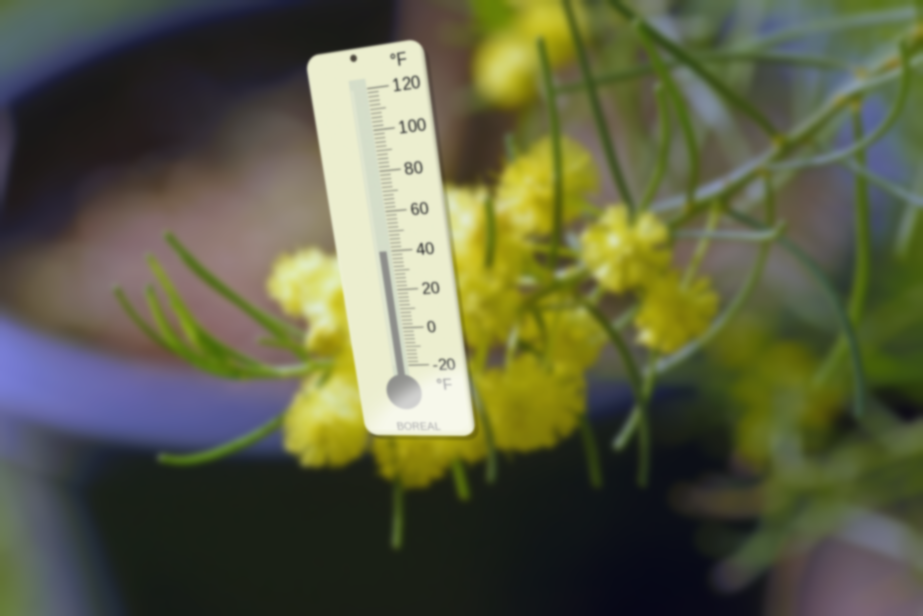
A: 40 °F
